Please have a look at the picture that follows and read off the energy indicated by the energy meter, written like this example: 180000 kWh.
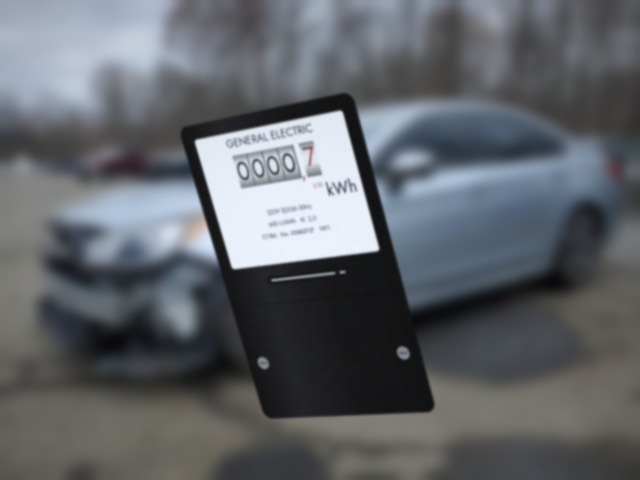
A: 0.7 kWh
